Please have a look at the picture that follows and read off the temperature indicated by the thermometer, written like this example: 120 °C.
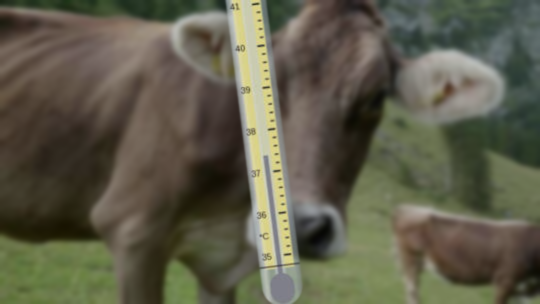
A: 37.4 °C
